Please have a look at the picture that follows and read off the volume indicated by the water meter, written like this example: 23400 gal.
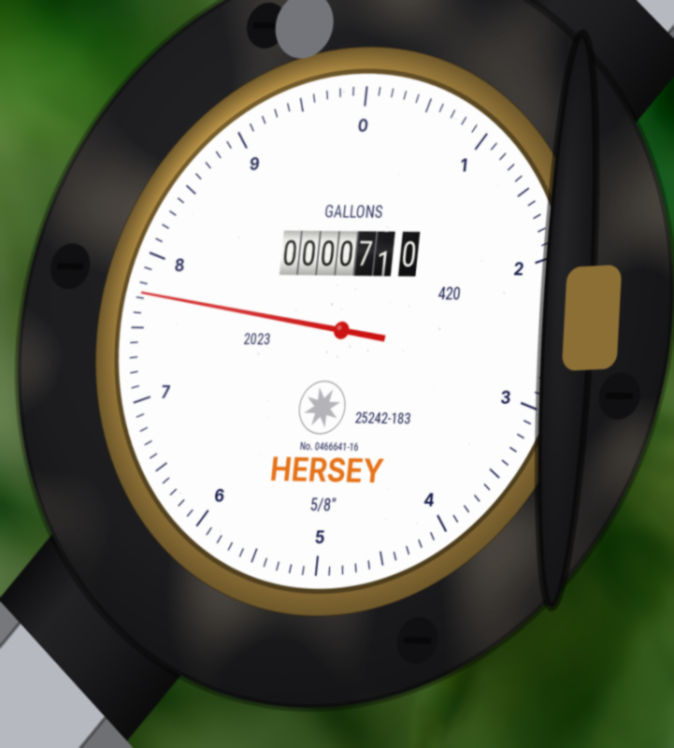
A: 707.7 gal
